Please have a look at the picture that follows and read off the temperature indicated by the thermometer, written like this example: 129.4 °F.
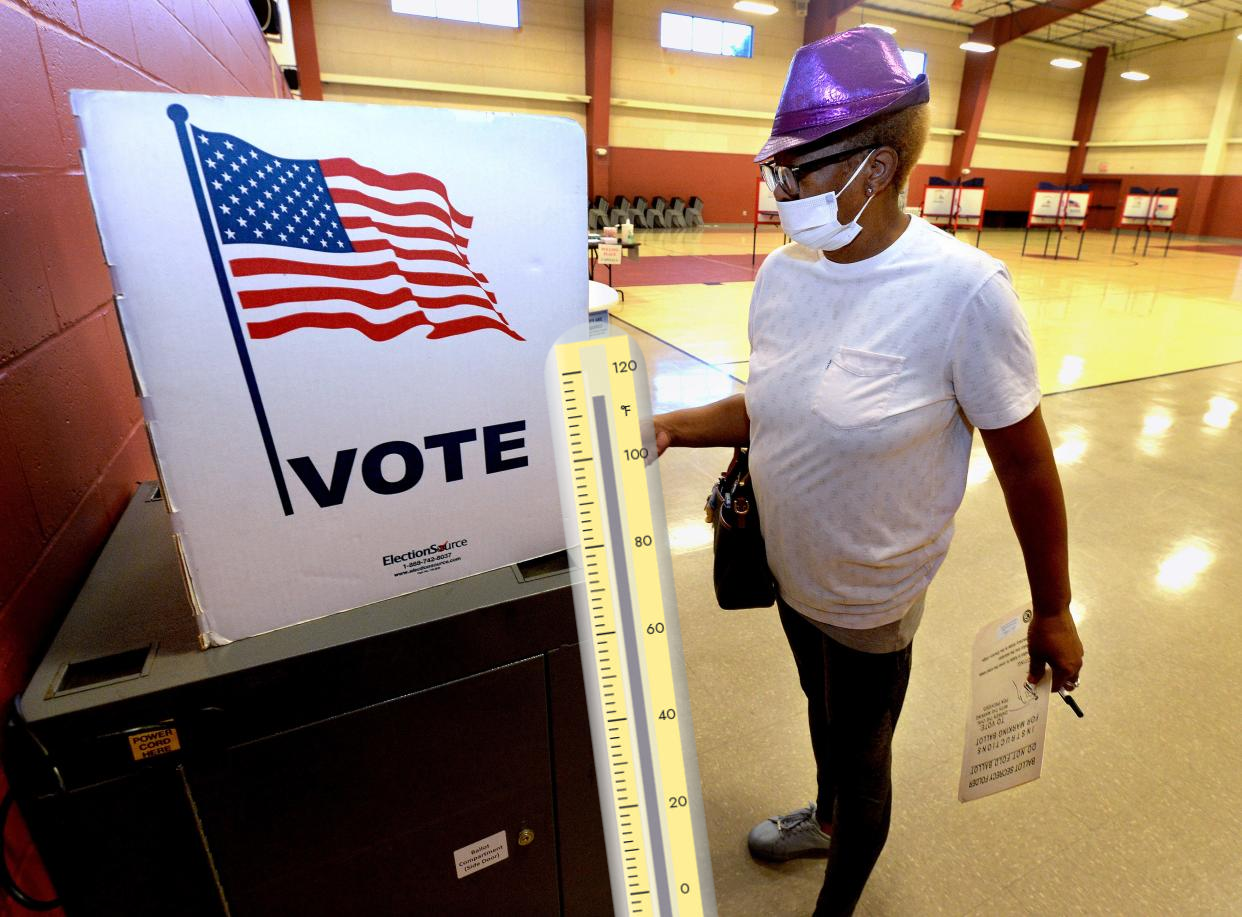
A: 114 °F
